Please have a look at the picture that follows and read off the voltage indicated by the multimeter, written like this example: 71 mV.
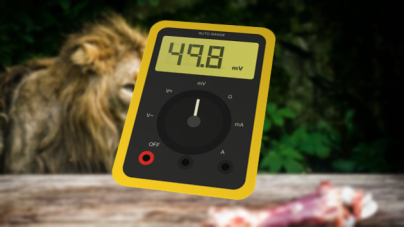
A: 49.8 mV
